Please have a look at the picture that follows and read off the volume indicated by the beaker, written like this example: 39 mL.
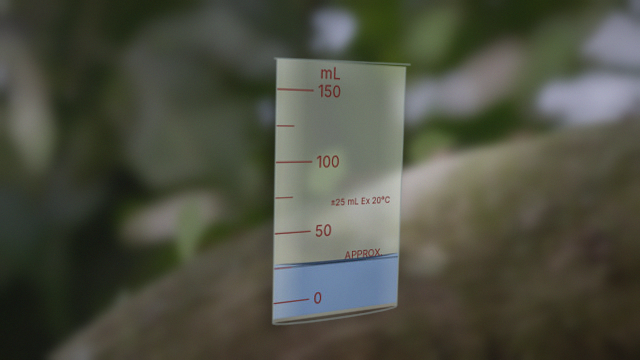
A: 25 mL
